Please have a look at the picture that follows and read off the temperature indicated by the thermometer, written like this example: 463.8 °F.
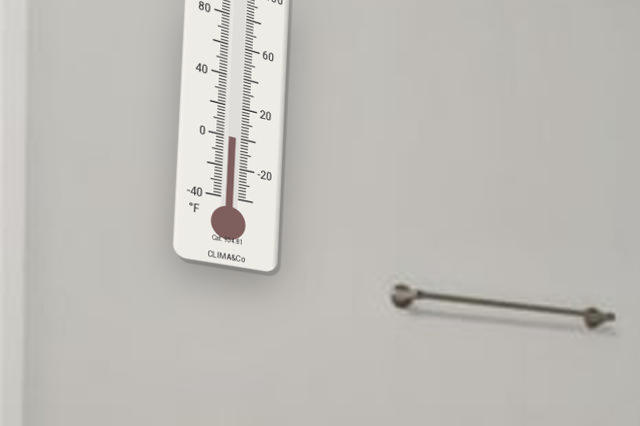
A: 0 °F
